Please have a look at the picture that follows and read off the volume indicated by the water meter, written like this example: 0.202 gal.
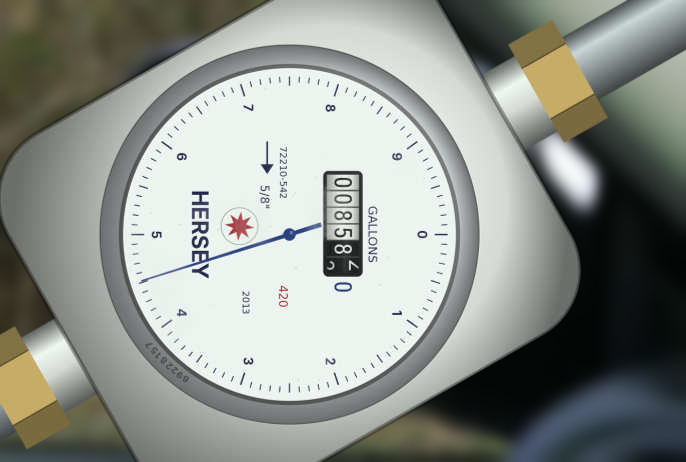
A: 85824.5 gal
